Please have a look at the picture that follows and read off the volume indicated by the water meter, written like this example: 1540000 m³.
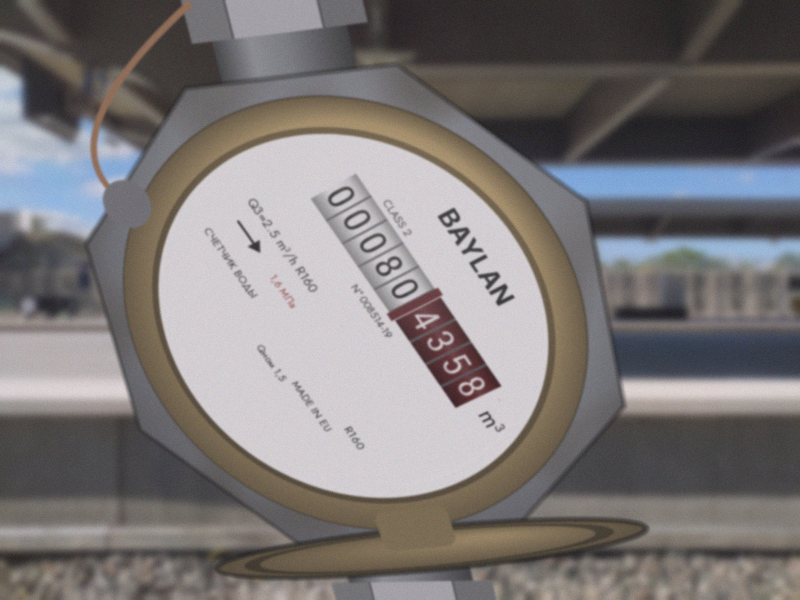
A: 80.4358 m³
